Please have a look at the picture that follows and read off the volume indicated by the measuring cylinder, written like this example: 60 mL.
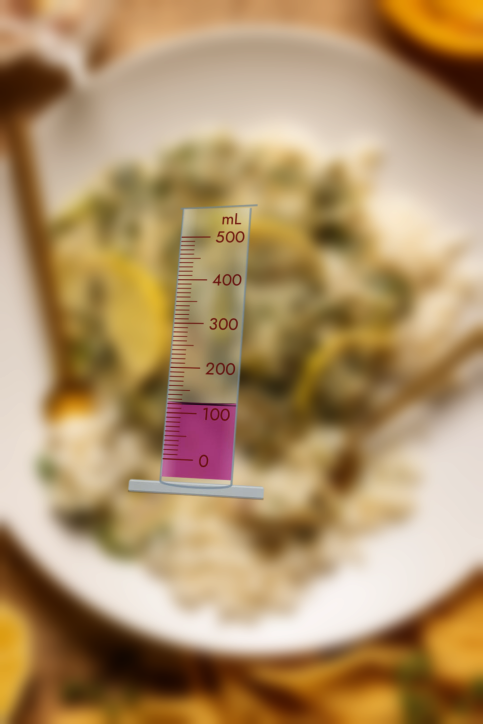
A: 120 mL
